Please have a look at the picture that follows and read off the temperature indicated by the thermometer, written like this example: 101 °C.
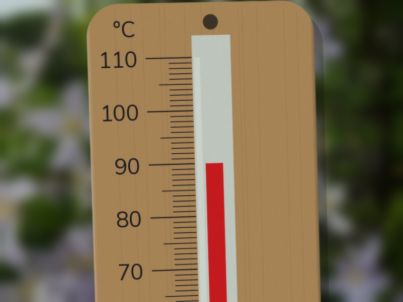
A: 90 °C
